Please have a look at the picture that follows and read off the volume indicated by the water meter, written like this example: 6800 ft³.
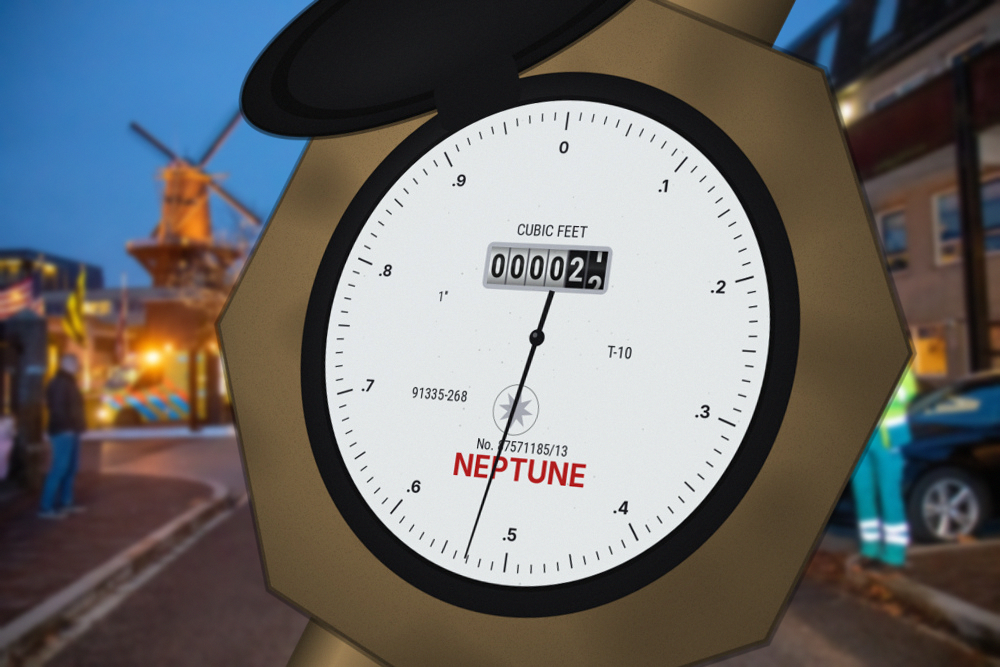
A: 21.53 ft³
